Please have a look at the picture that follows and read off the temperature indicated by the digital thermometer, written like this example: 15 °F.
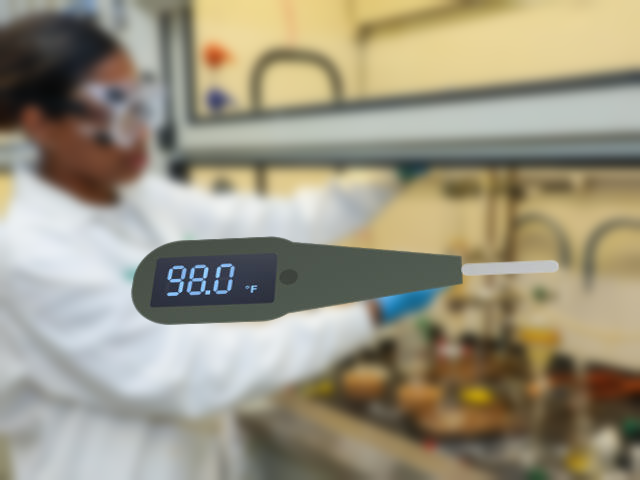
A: 98.0 °F
